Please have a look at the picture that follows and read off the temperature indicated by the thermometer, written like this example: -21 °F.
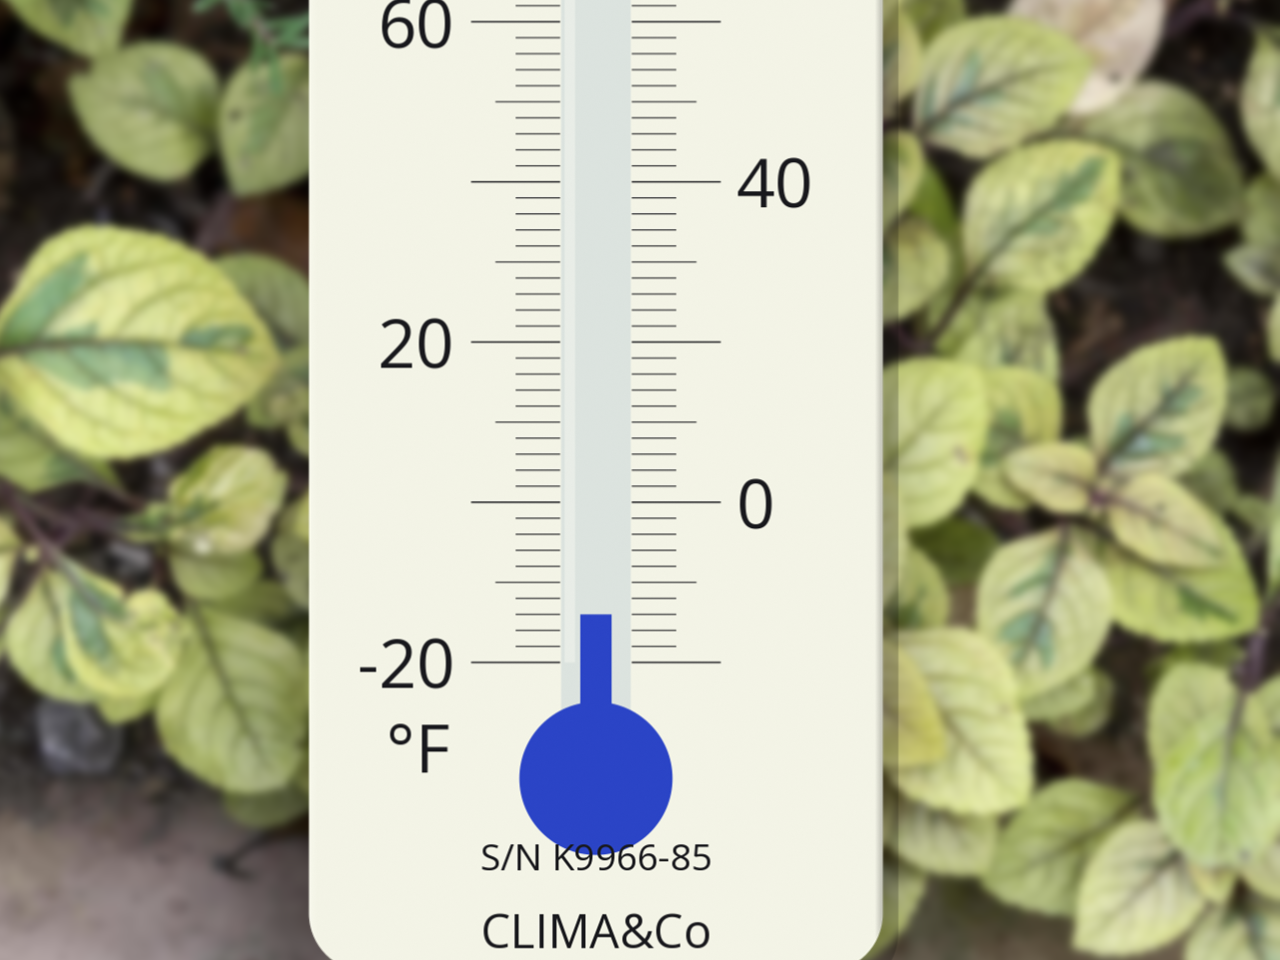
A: -14 °F
